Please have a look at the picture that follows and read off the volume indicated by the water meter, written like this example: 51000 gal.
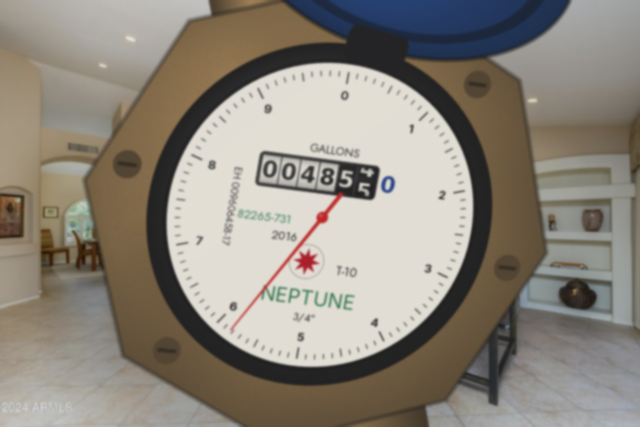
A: 48545.8 gal
